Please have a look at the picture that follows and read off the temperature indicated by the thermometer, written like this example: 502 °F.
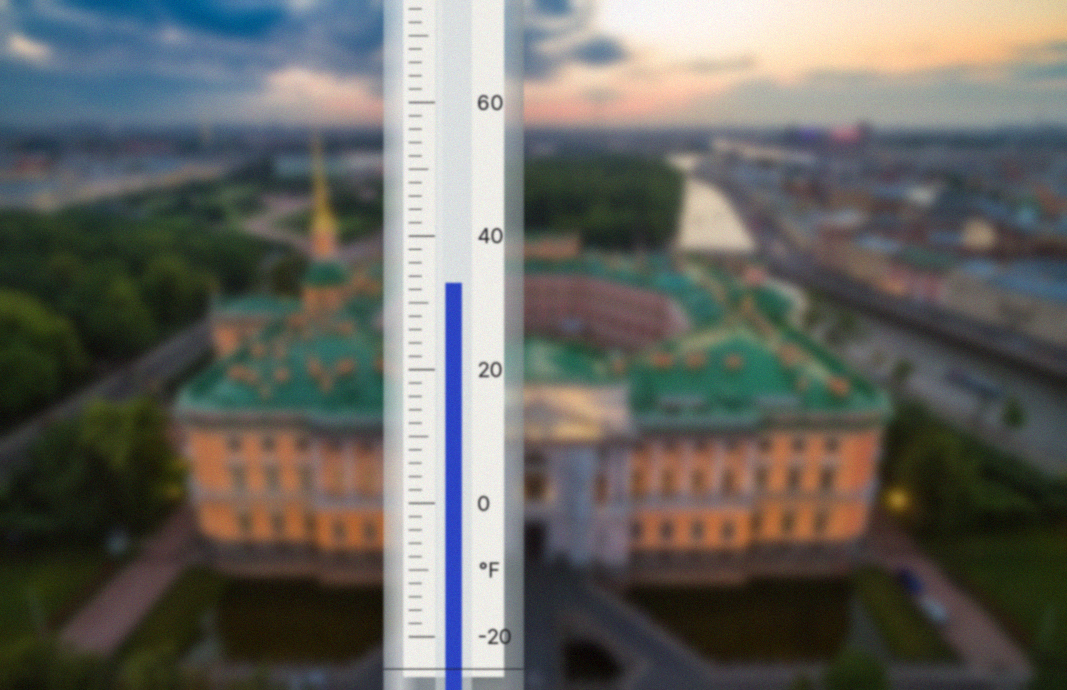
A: 33 °F
